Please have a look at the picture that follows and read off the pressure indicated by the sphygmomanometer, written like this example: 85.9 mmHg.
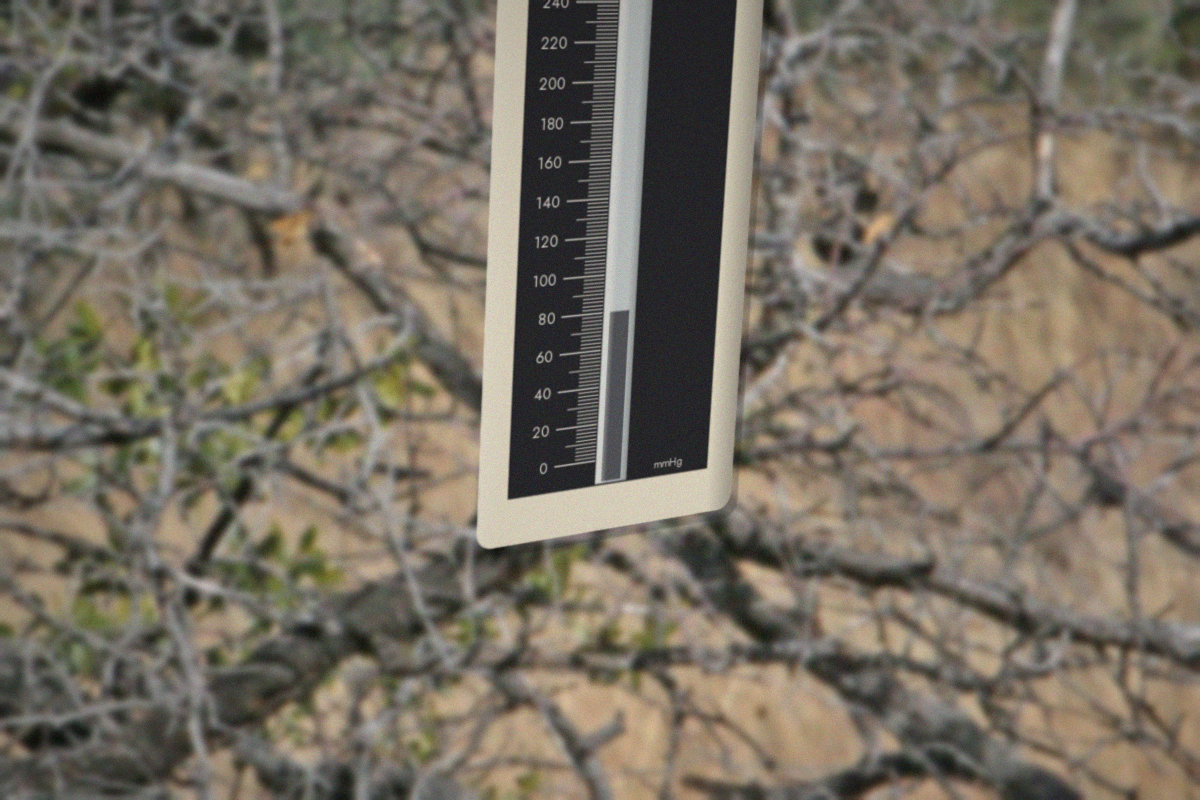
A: 80 mmHg
